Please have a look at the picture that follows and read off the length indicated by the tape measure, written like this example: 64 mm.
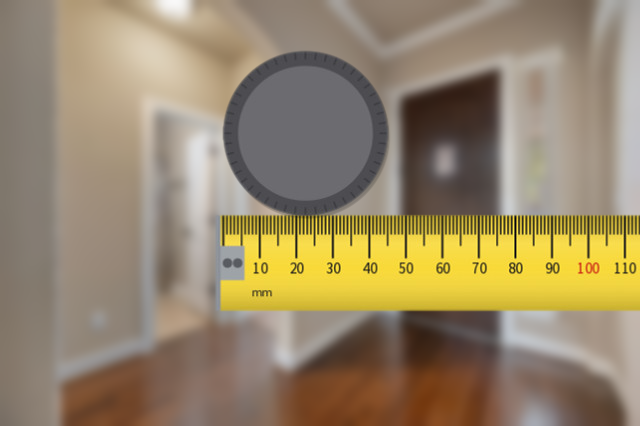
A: 45 mm
